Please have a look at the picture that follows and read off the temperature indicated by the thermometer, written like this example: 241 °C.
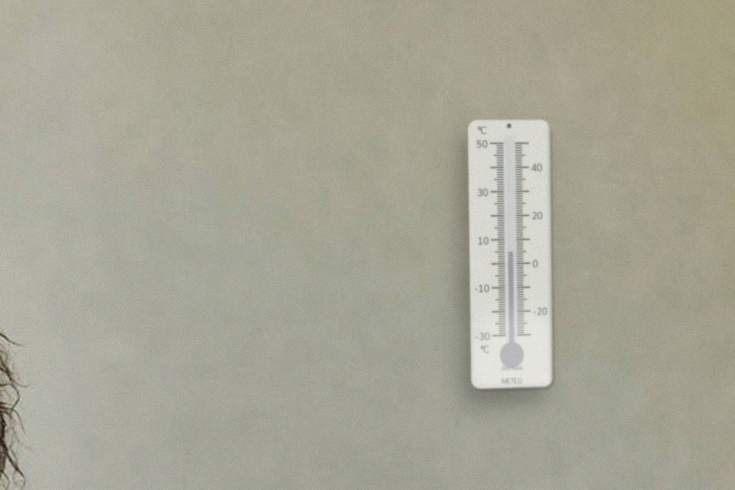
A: 5 °C
